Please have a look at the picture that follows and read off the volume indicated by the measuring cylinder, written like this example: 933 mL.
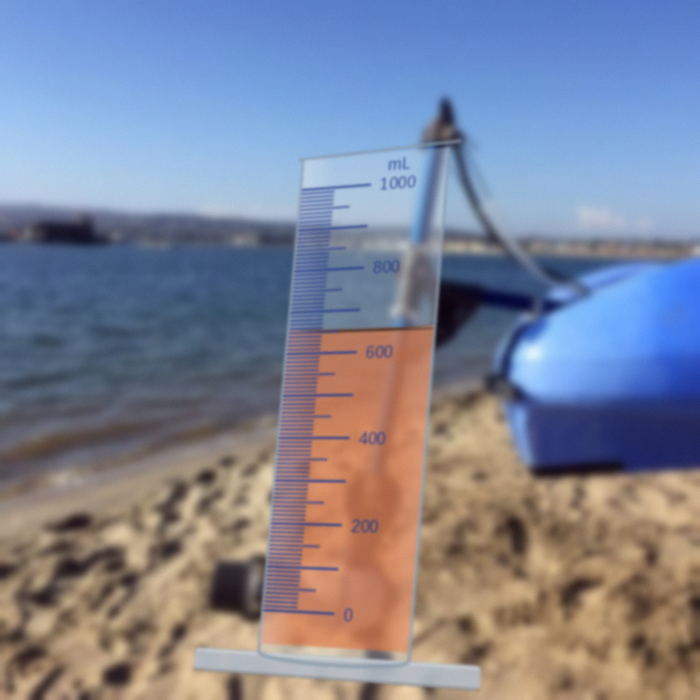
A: 650 mL
